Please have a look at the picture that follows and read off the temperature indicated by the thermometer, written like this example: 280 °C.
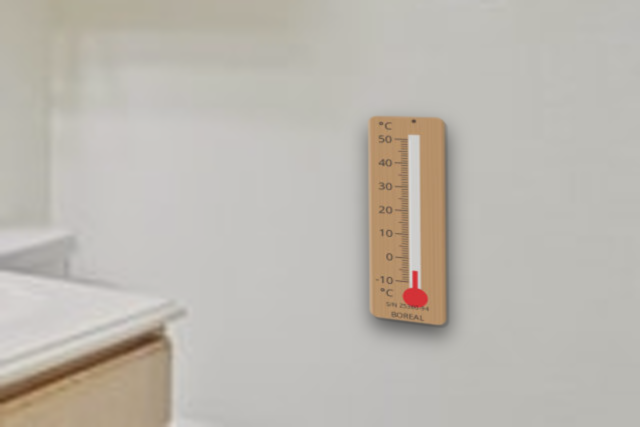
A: -5 °C
